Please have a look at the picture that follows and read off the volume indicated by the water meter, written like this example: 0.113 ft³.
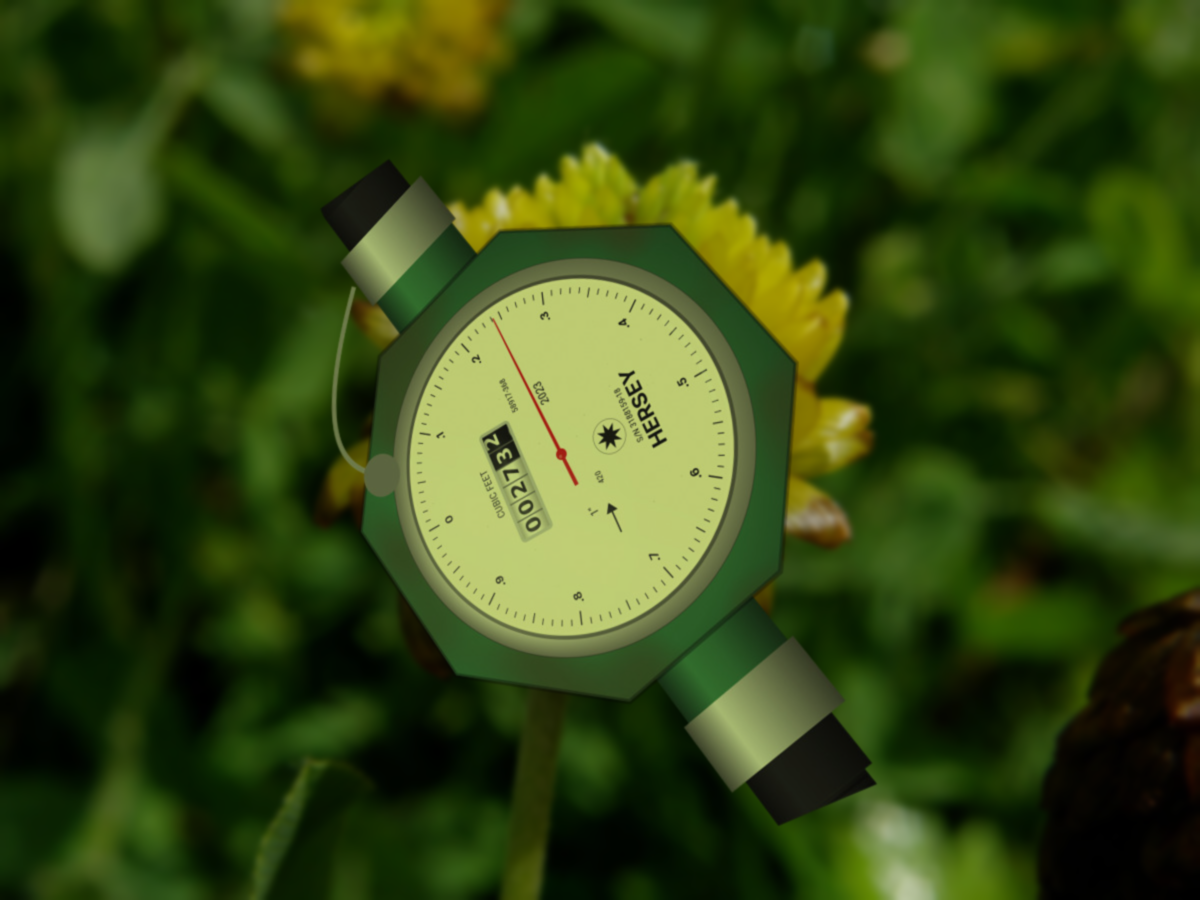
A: 2732.24 ft³
